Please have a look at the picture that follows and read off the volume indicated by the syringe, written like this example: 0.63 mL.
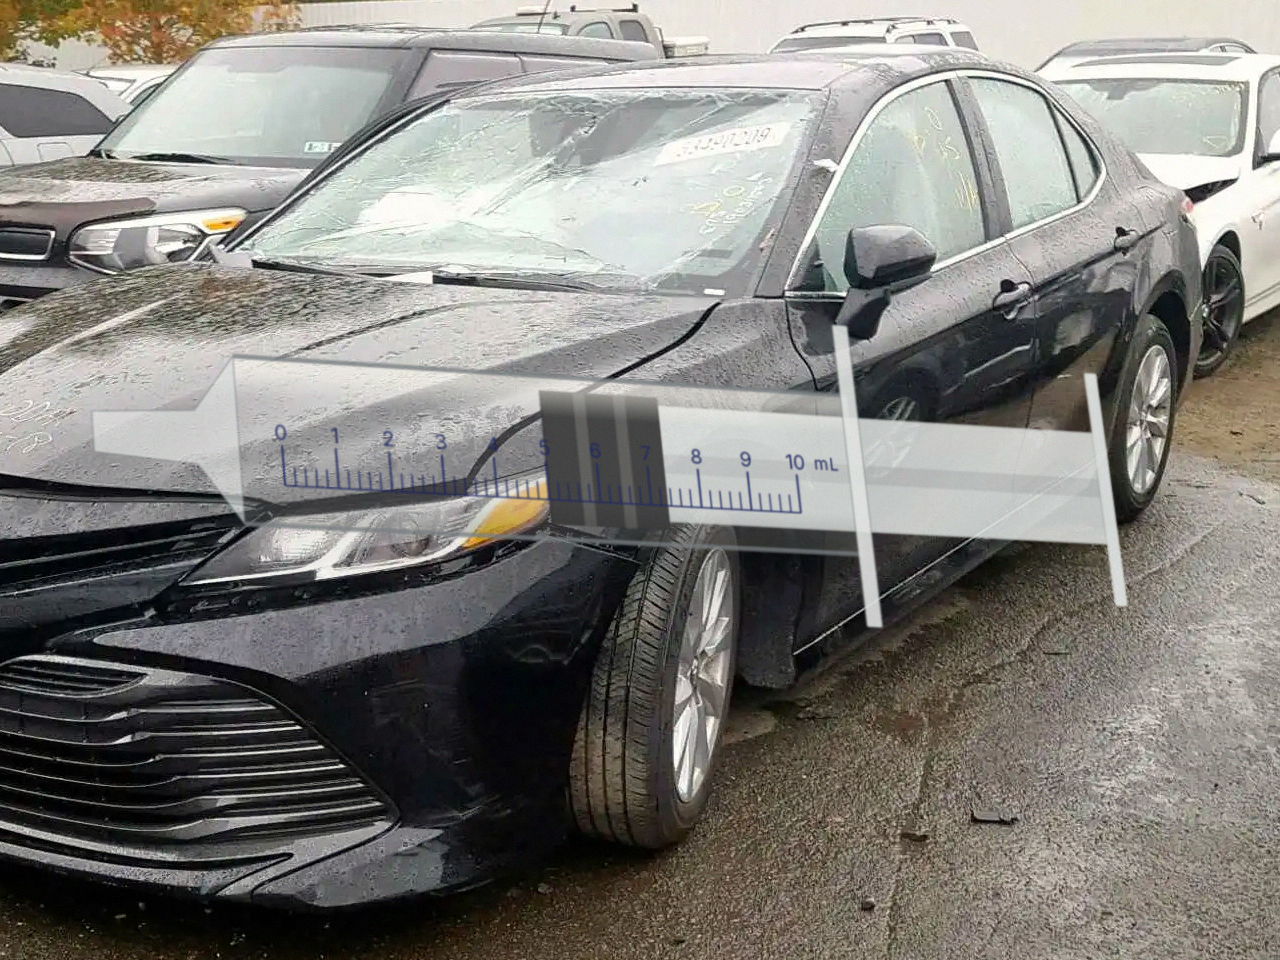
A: 5 mL
